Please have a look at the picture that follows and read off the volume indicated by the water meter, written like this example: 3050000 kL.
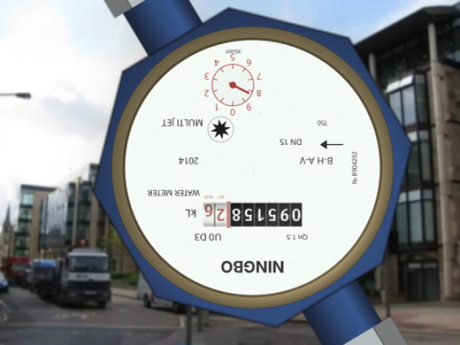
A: 95158.258 kL
